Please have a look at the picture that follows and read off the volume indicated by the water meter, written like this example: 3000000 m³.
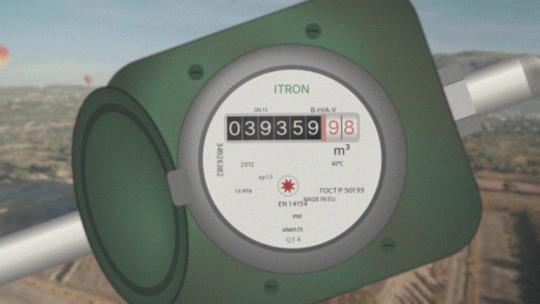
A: 39359.98 m³
